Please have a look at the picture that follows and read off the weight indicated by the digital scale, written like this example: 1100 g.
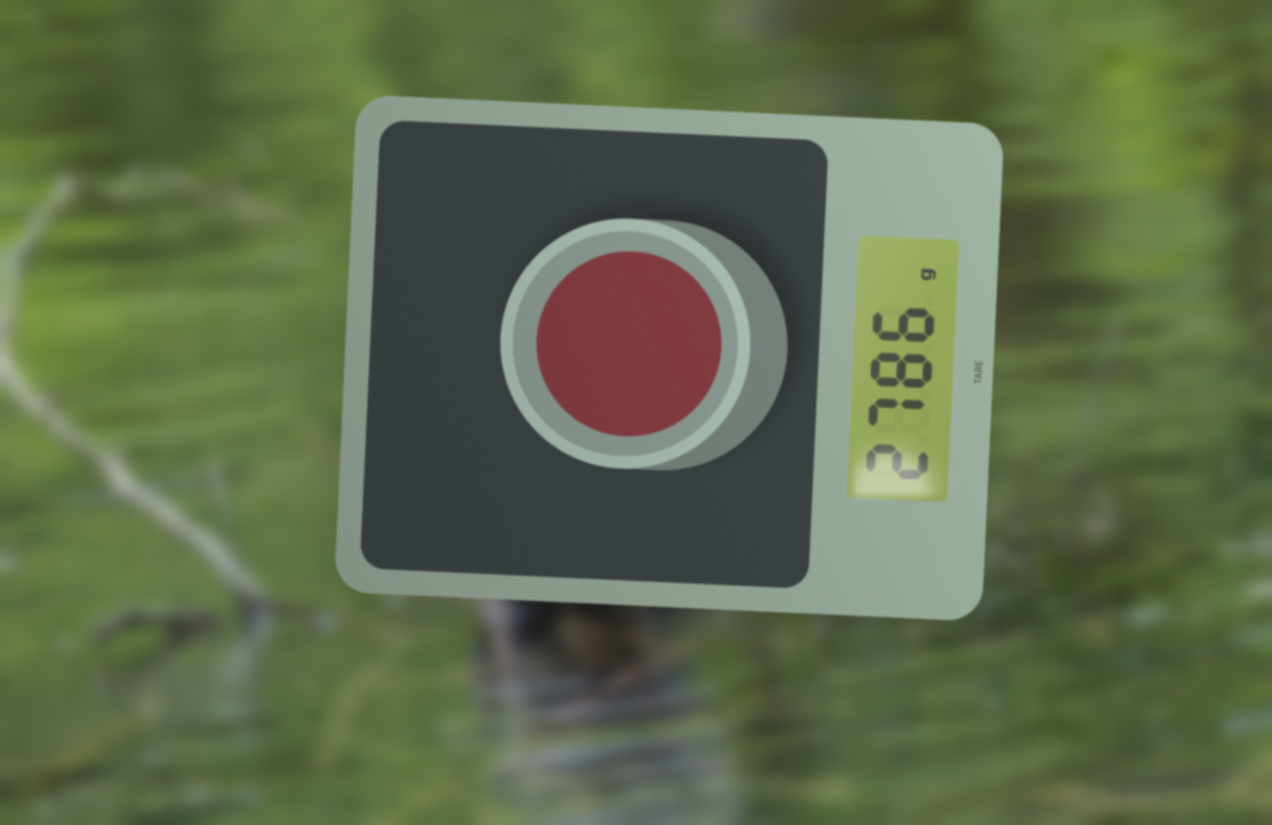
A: 2786 g
